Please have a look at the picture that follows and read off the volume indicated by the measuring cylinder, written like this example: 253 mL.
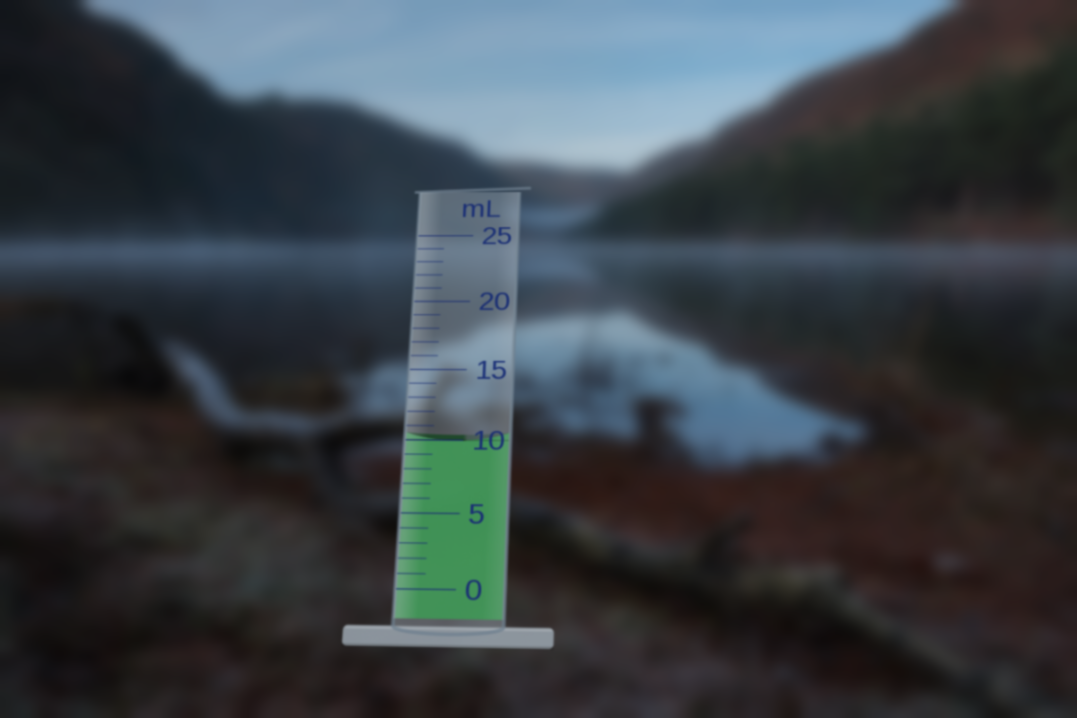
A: 10 mL
